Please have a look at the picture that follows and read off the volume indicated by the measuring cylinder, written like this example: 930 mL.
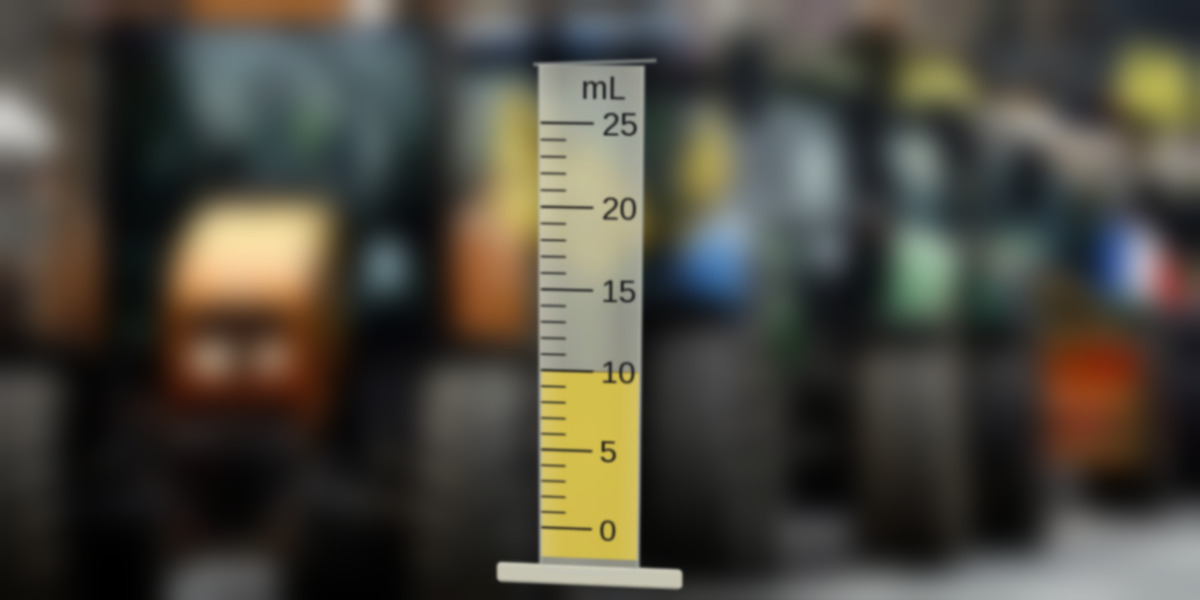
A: 10 mL
